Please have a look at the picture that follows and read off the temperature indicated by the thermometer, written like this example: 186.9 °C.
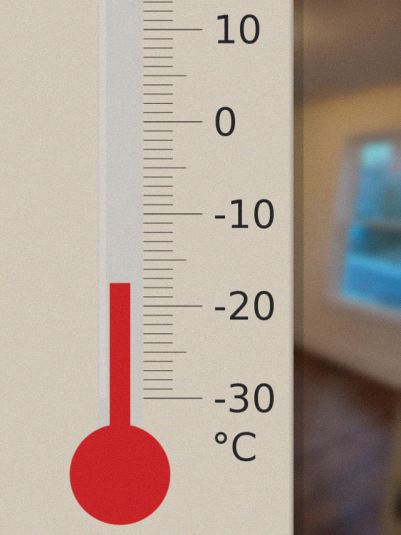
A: -17.5 °C
